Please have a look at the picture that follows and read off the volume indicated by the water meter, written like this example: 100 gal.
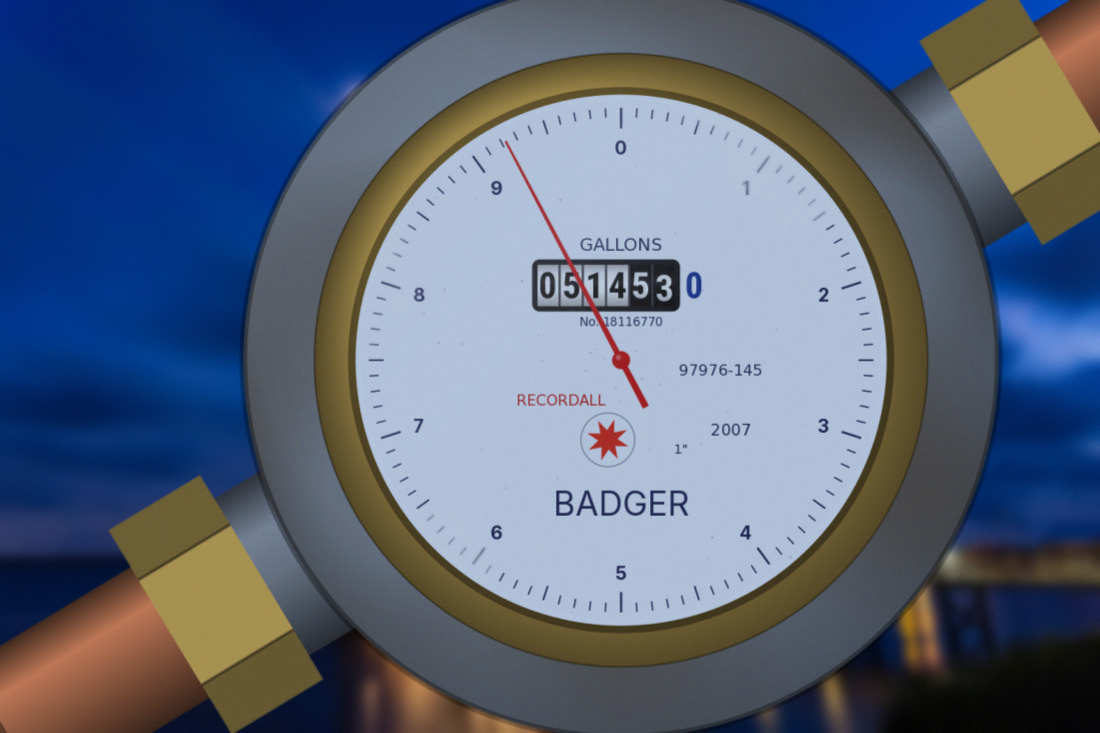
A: 514529.2 gal
